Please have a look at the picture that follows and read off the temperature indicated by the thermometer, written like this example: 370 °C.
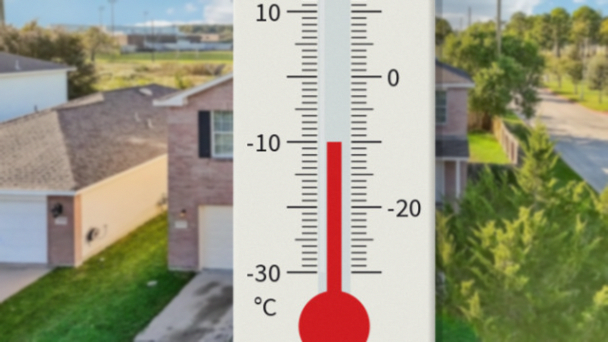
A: -10 °C
